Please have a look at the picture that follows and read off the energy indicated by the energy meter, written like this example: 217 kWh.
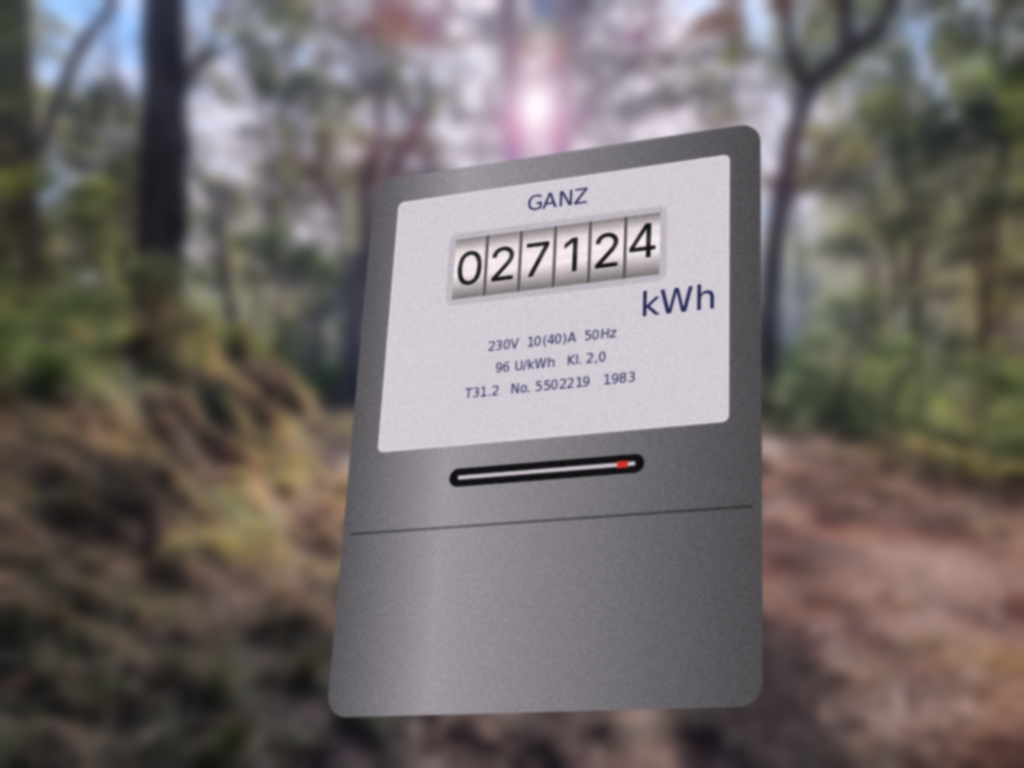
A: 27124 kWh
